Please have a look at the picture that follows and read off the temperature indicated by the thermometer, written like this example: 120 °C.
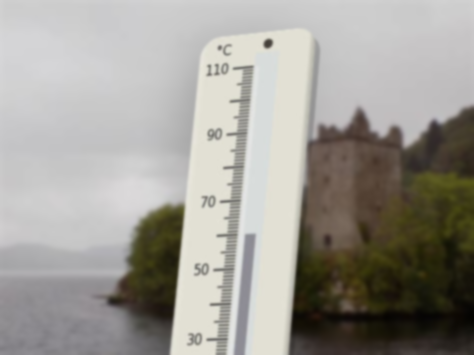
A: 60 °C
